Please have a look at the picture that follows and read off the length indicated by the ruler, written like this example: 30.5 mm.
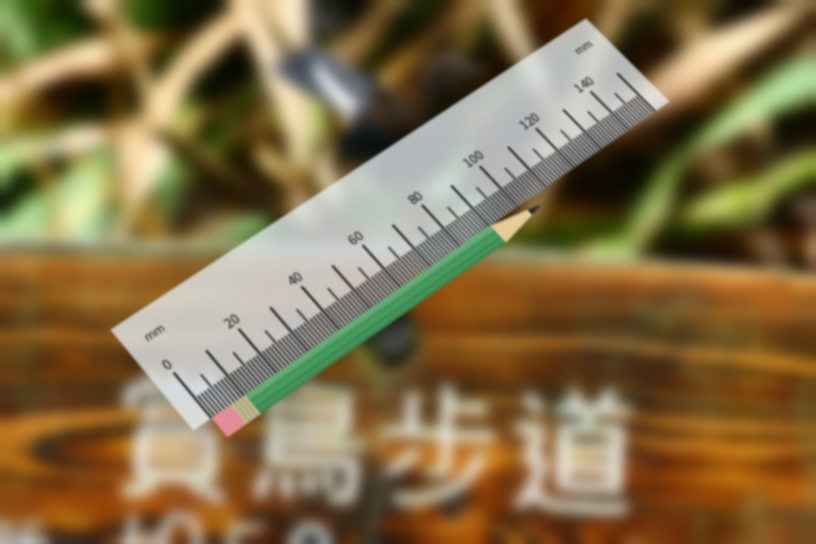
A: 105 mm
